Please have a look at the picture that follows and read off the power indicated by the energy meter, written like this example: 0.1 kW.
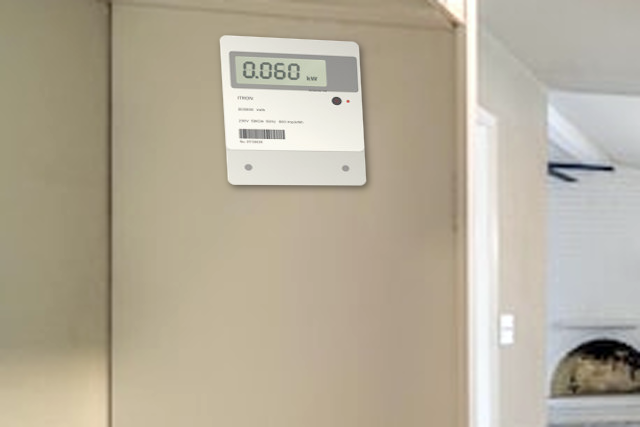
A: 0.060 kW
